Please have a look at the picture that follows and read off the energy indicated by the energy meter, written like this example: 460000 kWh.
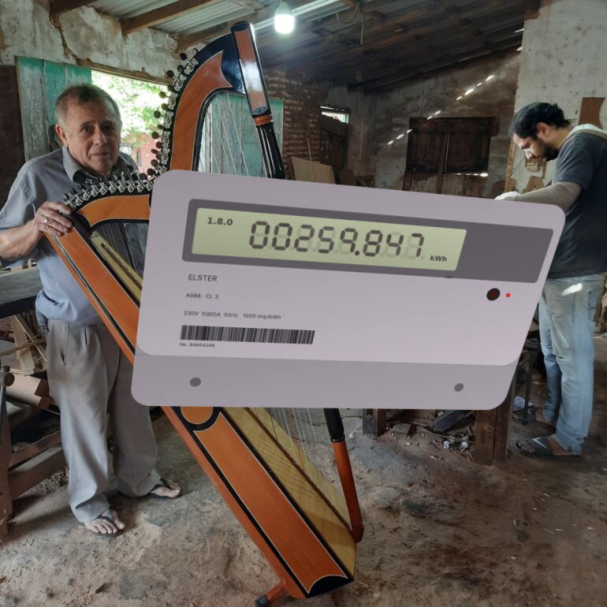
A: 259.847 kWh
